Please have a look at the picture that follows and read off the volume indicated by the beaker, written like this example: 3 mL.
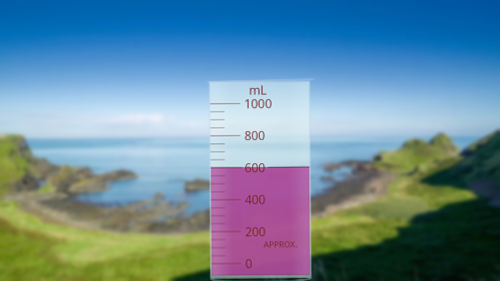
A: 600 mL
